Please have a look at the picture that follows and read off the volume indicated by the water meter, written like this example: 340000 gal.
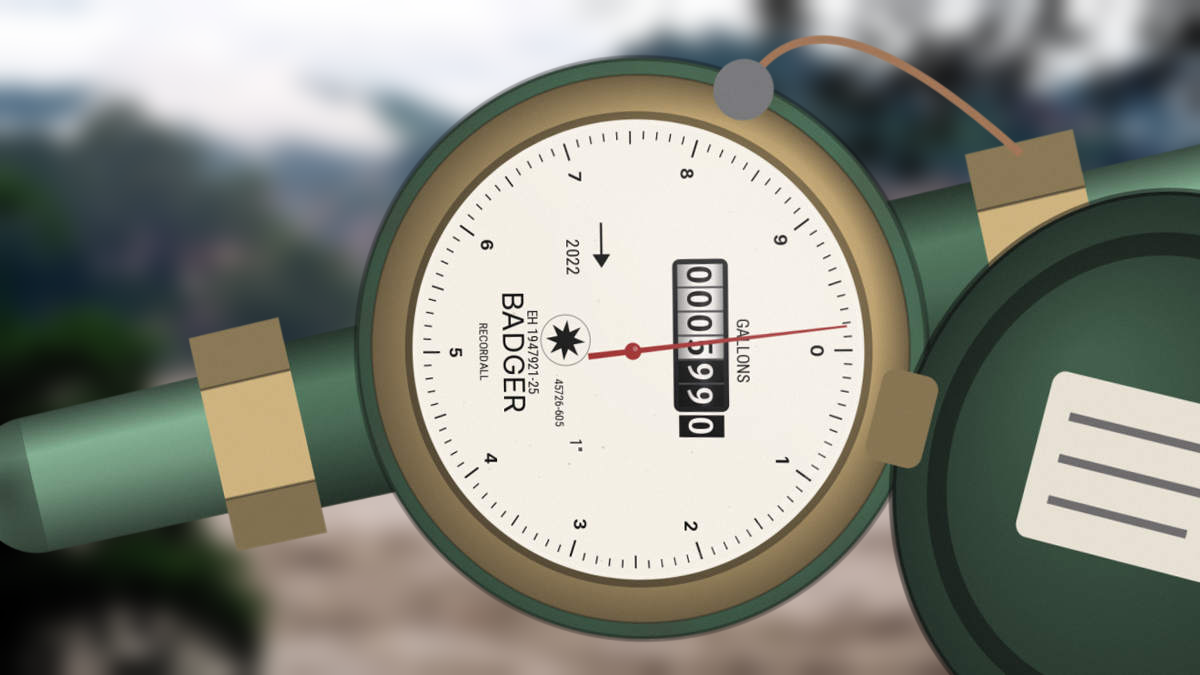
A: 5989.8 gal
